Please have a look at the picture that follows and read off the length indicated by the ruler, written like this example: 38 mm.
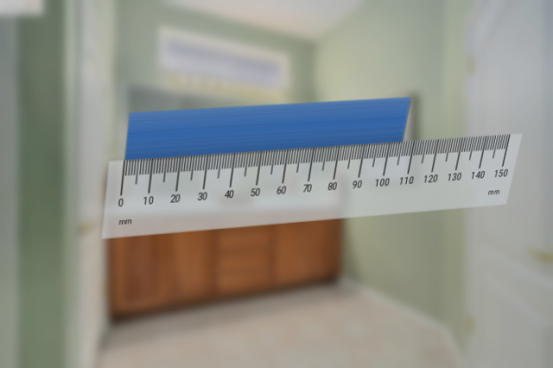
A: 105 mm
